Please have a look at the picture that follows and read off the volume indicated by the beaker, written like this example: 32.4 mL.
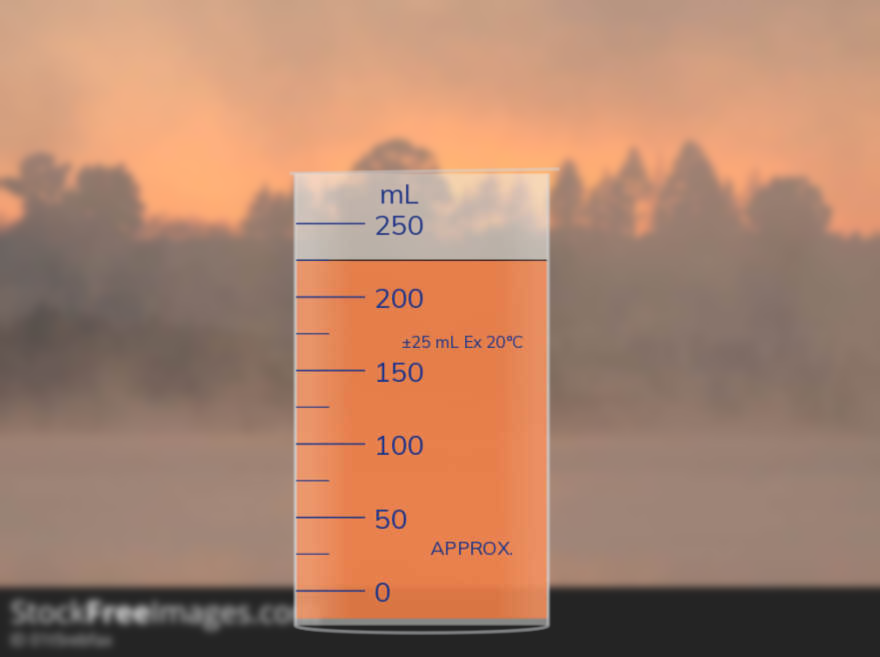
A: 225 mL
